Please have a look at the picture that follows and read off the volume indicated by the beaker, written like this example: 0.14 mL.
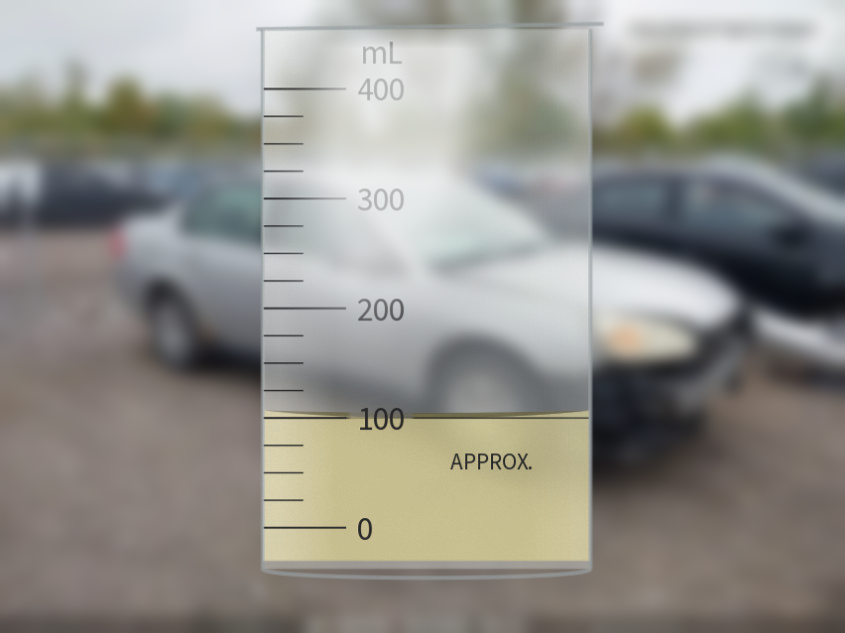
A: 100 mL
